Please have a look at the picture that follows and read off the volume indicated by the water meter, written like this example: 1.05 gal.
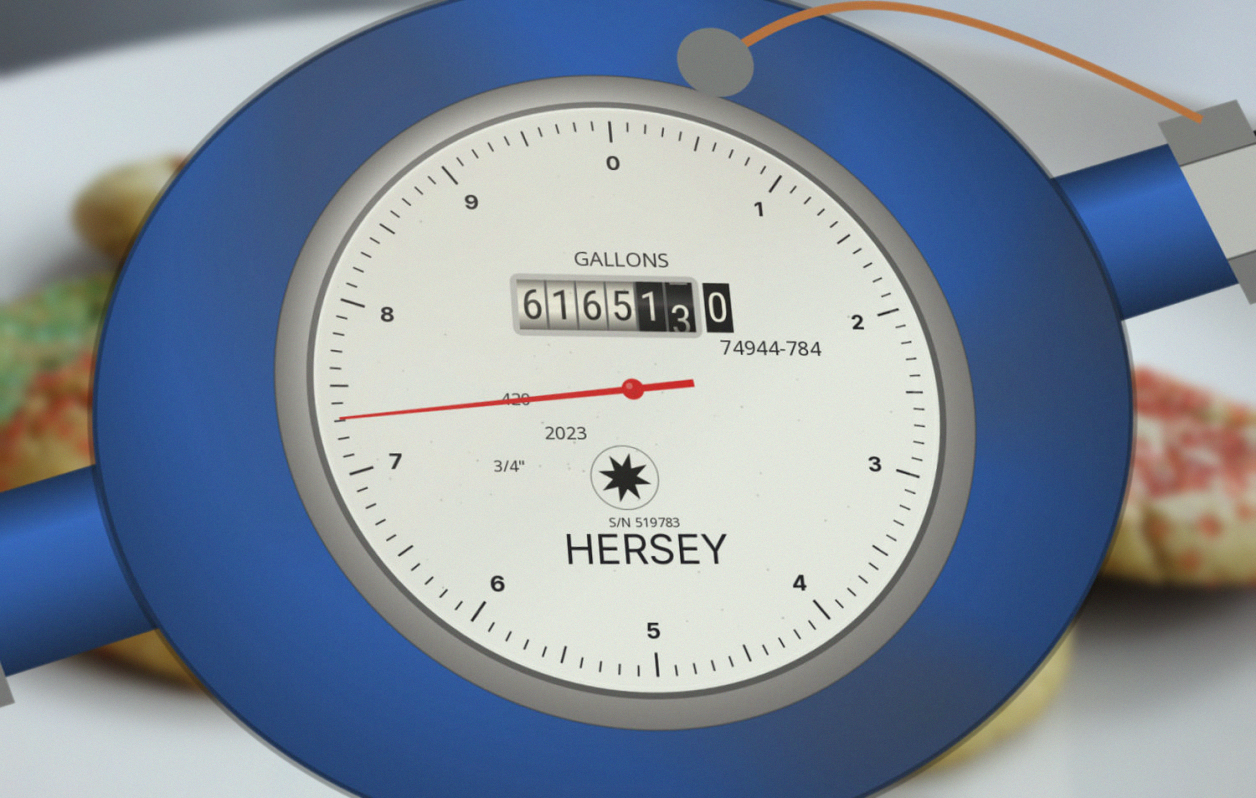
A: 6165127.3 gal
